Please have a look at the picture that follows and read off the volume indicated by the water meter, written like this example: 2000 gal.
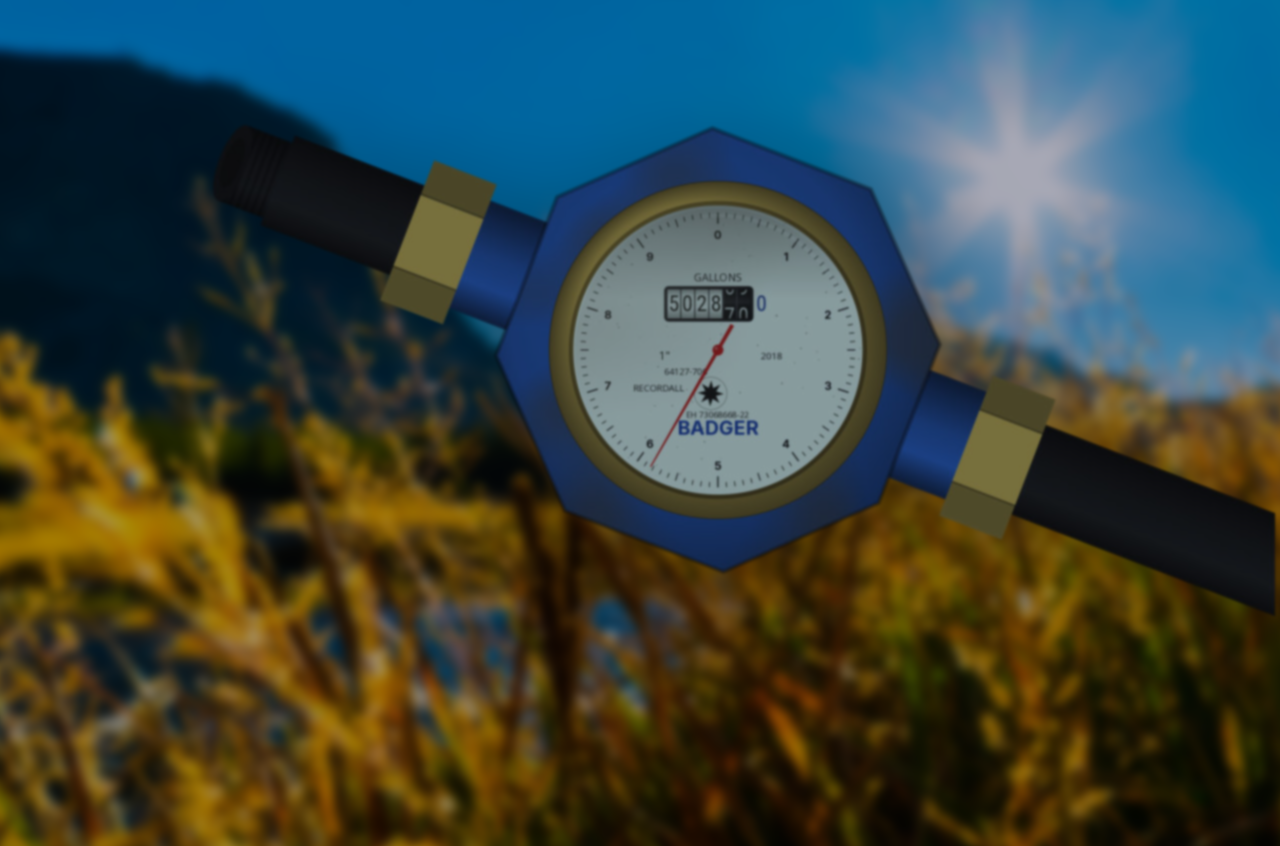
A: 5028695.8 gal
